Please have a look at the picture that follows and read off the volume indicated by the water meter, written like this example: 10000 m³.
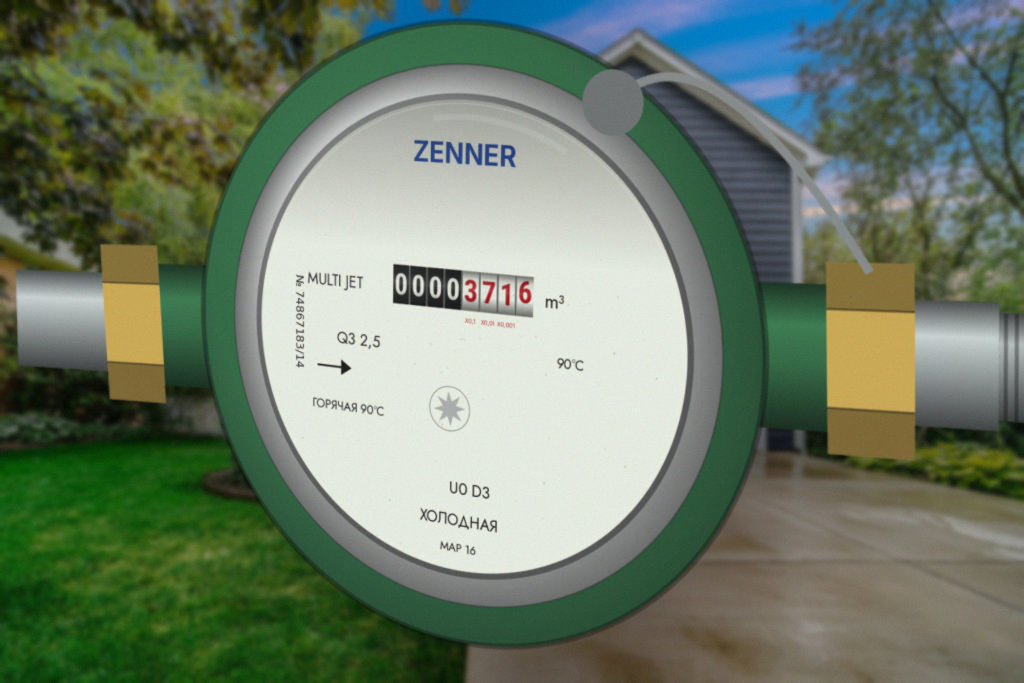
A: 0.3716 m³
